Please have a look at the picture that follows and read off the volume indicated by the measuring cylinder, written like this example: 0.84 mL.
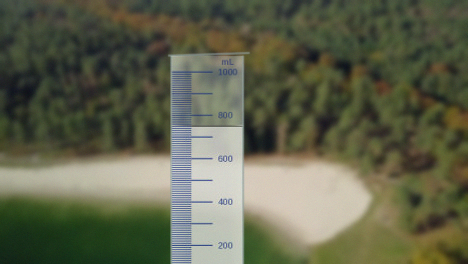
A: 750 mL
